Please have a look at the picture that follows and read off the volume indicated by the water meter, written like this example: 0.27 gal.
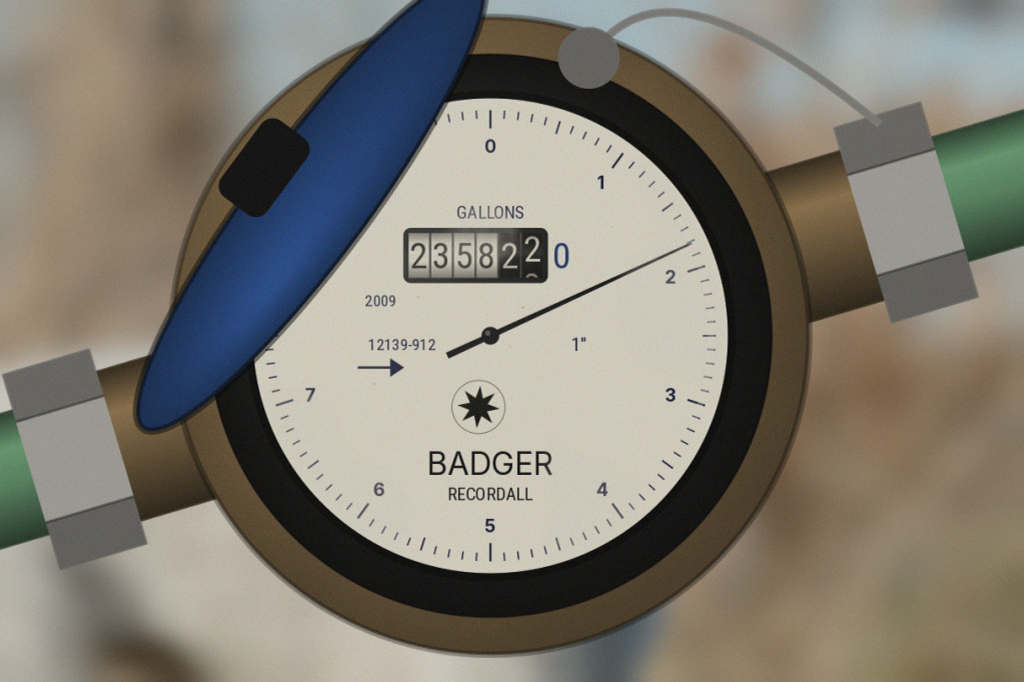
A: 2358221.8 gal
